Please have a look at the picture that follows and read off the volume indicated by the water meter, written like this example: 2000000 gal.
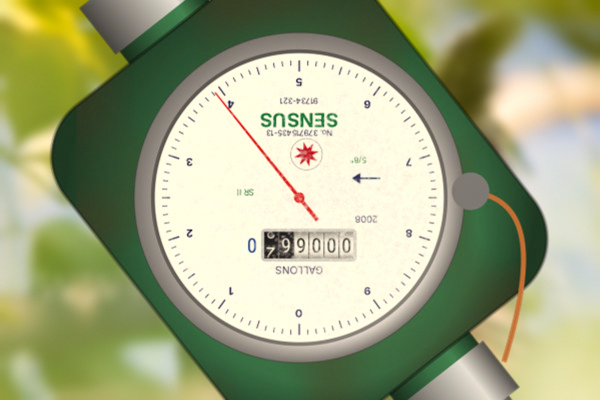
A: 6623.9 gal
